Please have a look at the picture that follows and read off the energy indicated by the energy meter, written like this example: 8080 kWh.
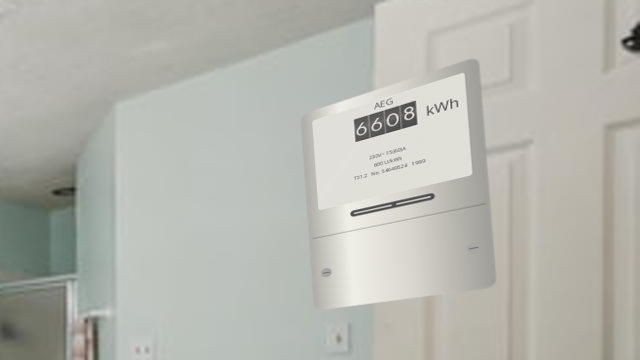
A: 6608 kWh
